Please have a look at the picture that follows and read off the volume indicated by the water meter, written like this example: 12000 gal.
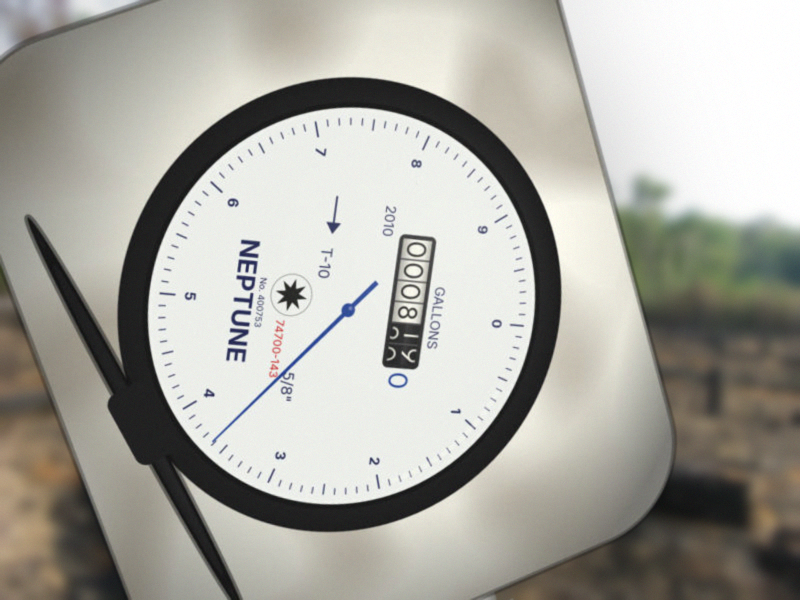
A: 8193.6 gal
